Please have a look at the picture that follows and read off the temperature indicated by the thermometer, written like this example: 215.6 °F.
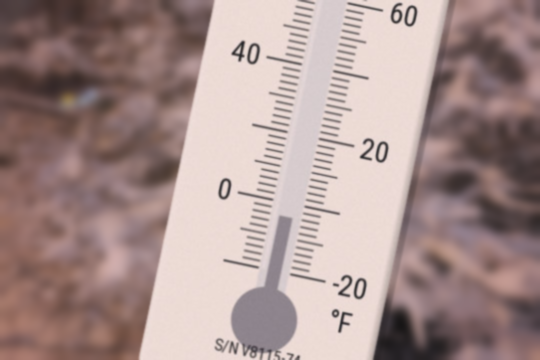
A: -4 °F
